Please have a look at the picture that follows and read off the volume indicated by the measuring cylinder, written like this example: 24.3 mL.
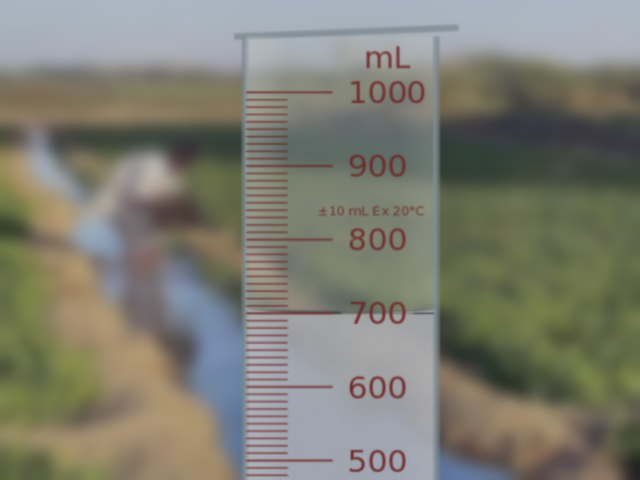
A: 700 mL
